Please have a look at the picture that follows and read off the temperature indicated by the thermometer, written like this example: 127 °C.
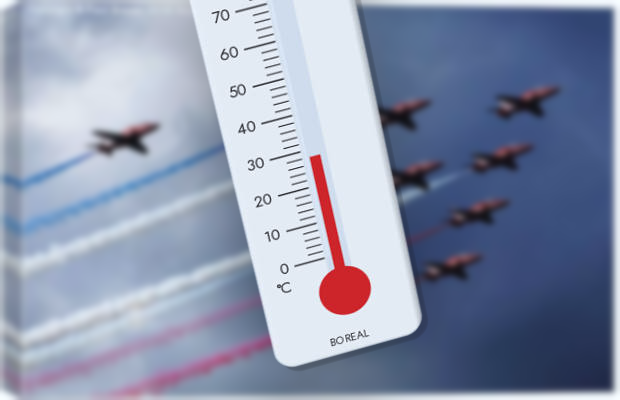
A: 28 °C
